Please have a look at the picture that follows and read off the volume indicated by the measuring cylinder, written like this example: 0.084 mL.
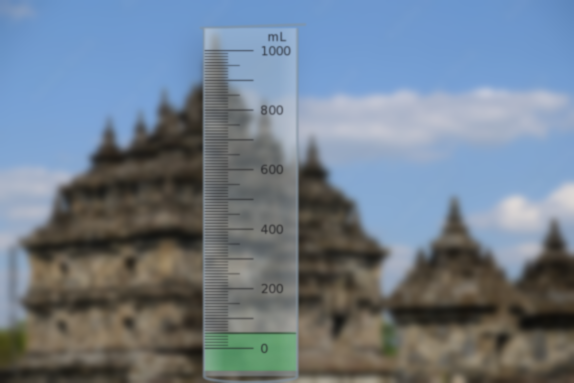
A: 50 mL
